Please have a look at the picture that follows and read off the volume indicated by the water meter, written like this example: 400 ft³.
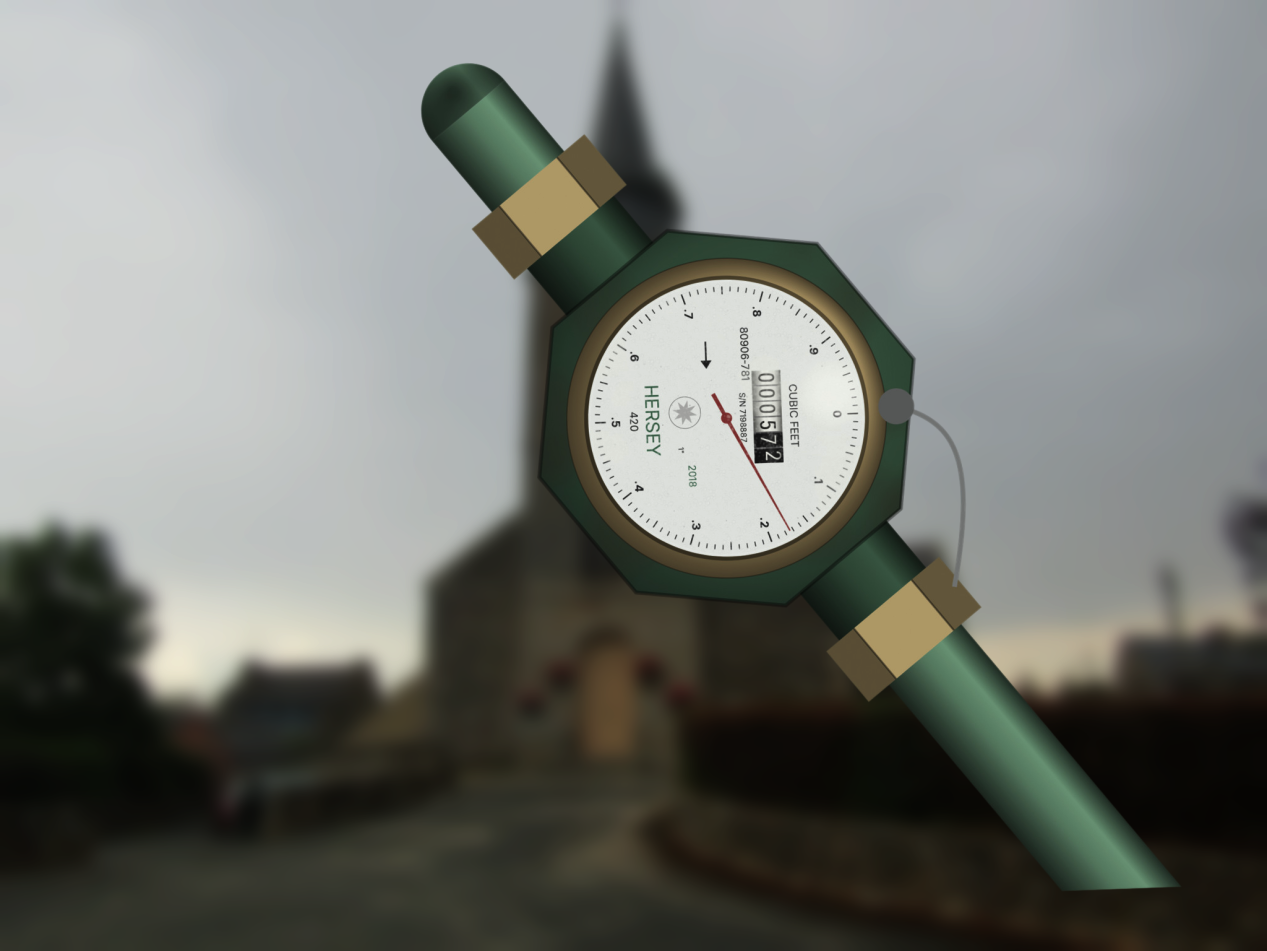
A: 572.17 ft³
